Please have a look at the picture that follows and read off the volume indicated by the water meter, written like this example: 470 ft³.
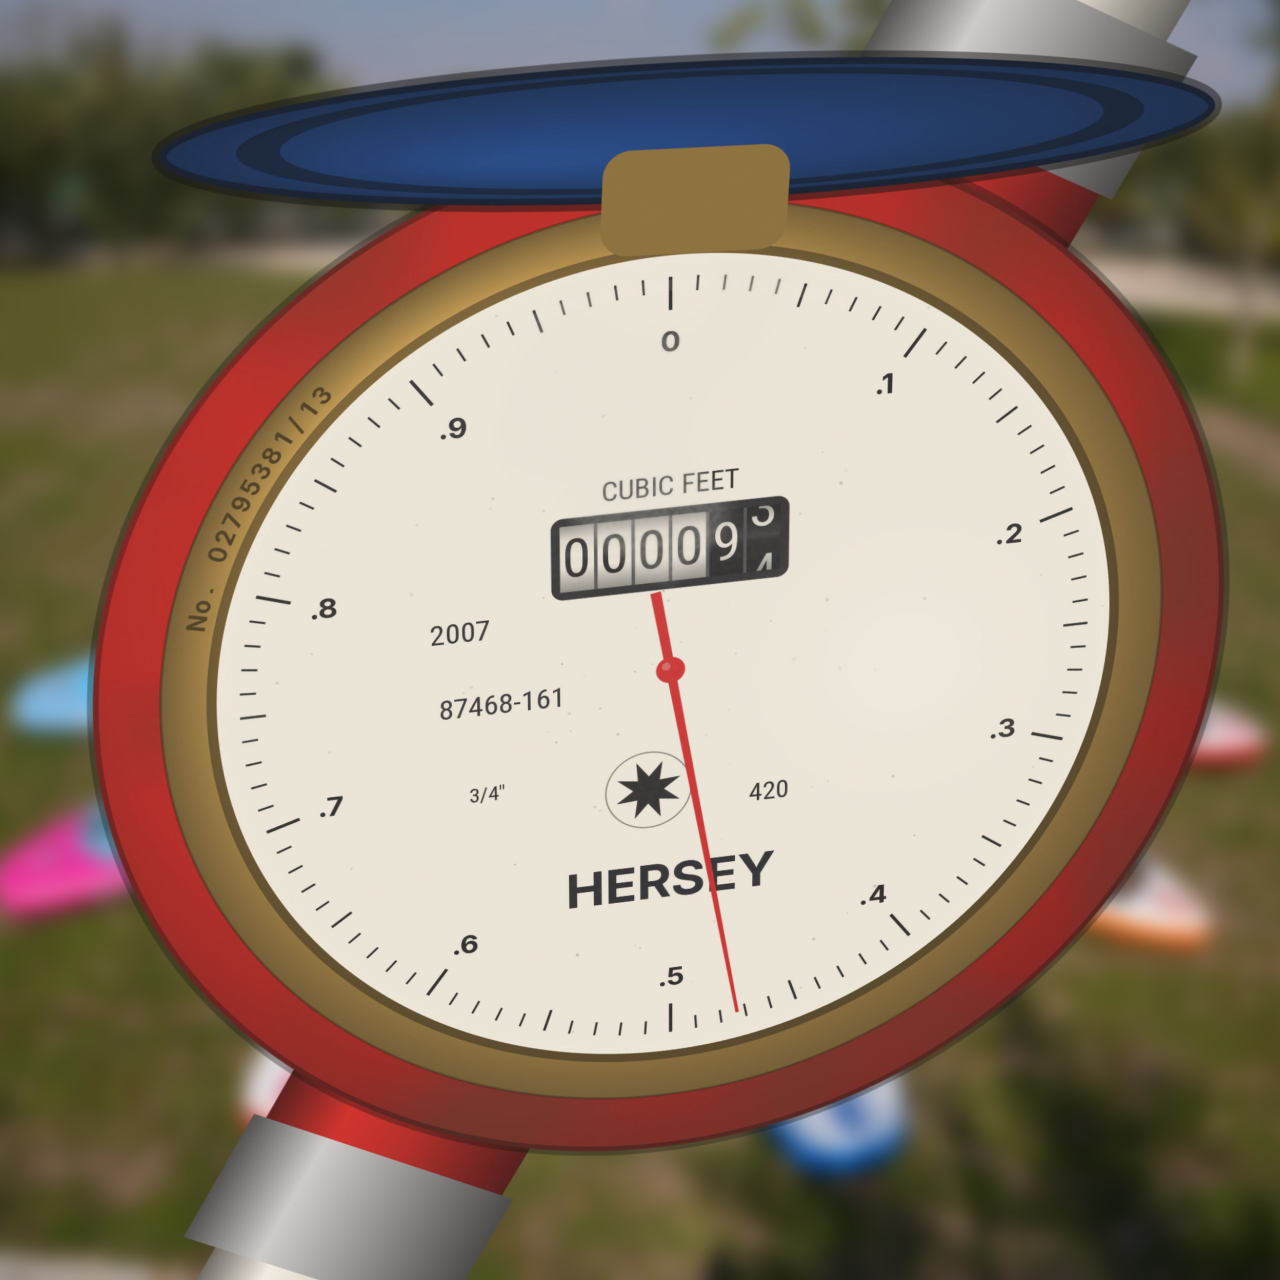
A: 93.47 ft³
